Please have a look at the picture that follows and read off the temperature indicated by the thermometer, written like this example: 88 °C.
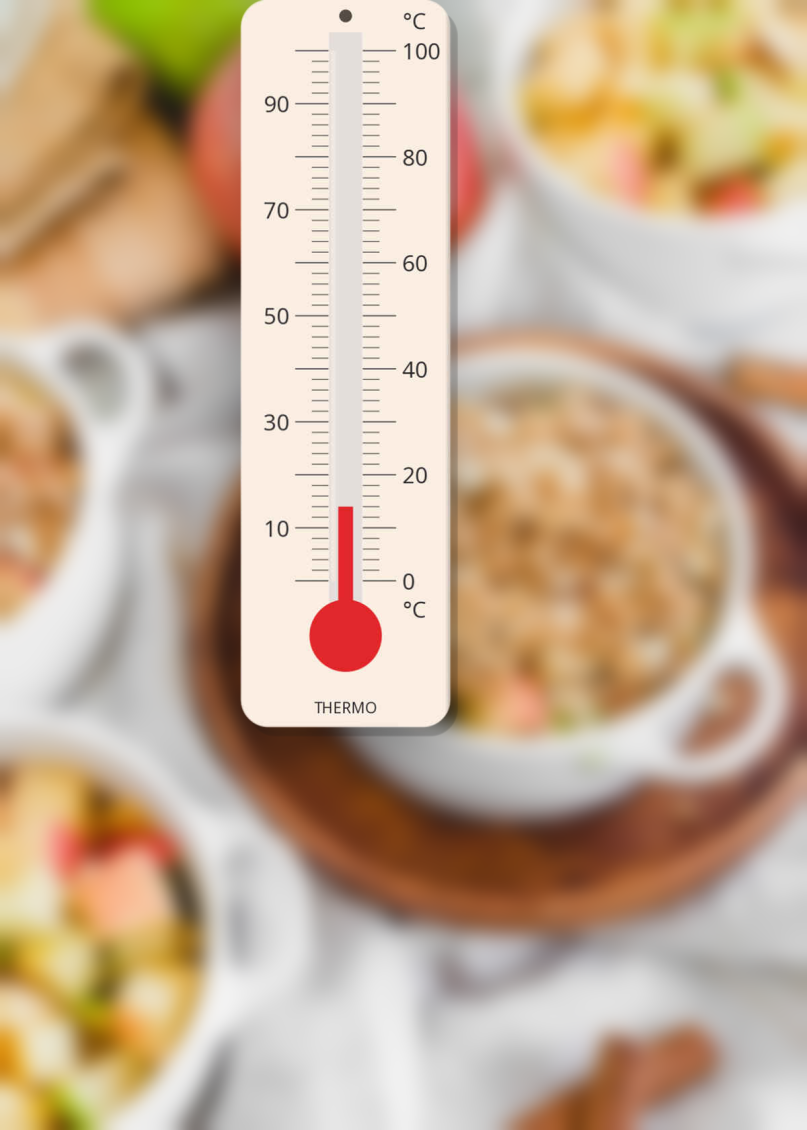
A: 14 °C
